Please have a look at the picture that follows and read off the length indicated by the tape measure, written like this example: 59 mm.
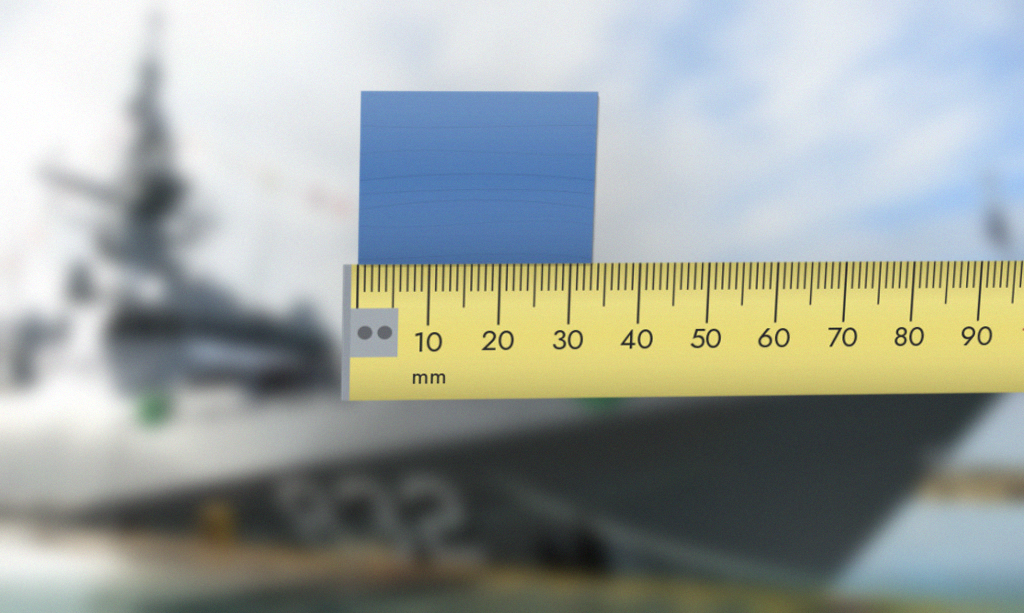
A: 33 mm
